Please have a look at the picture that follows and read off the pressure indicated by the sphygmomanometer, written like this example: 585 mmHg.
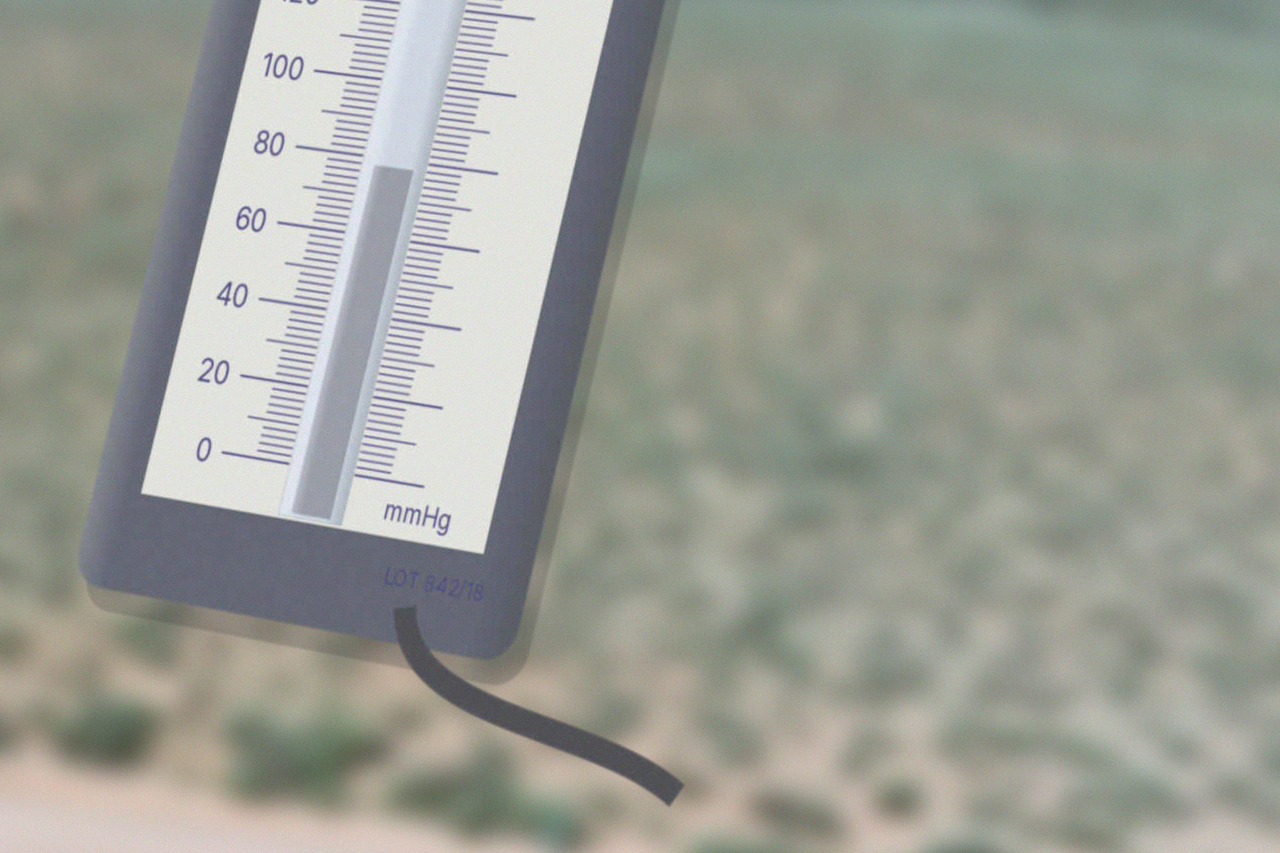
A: 78 mmHg
